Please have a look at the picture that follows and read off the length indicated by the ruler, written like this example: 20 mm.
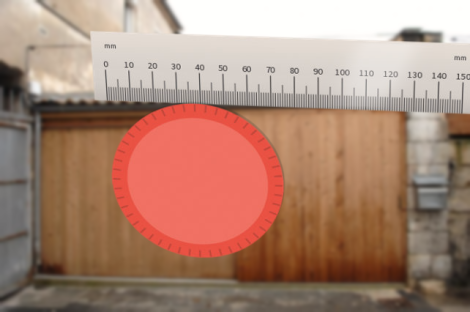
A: 75 mm
